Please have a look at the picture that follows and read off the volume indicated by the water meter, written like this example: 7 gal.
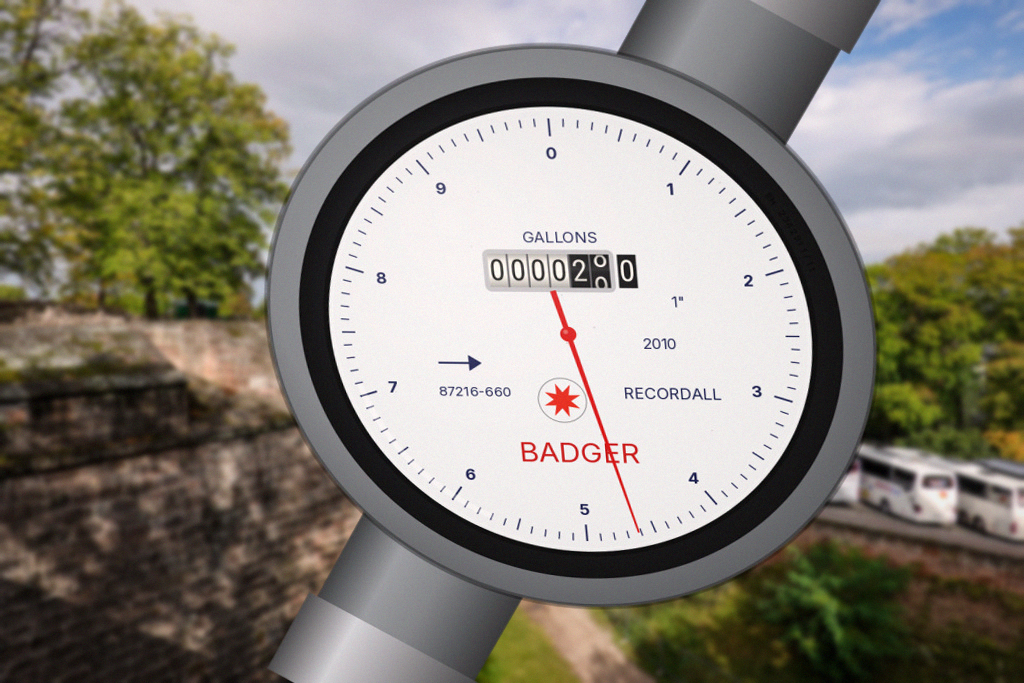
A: 284.6 gal
